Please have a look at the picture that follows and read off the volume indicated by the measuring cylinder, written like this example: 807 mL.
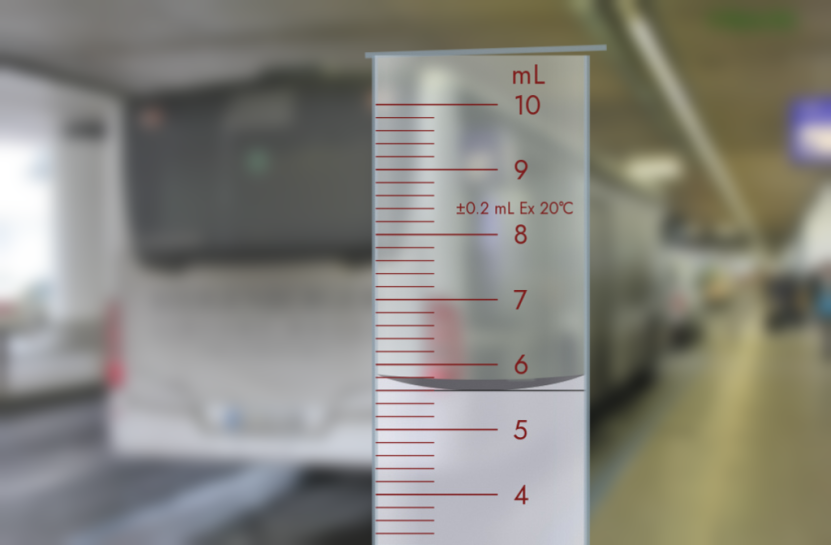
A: 5.6 mL
